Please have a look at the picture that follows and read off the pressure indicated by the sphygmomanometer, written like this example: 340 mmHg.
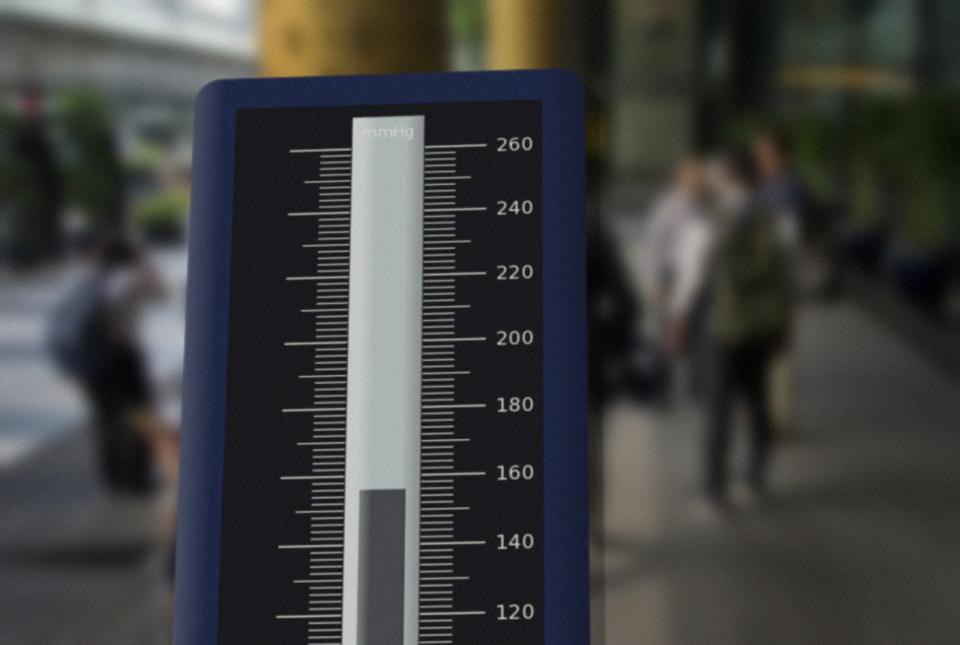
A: 156 mmHg
